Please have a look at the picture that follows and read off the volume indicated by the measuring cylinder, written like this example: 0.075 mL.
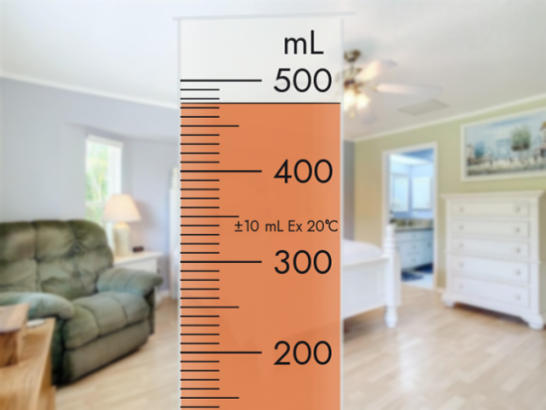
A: 475 mL
